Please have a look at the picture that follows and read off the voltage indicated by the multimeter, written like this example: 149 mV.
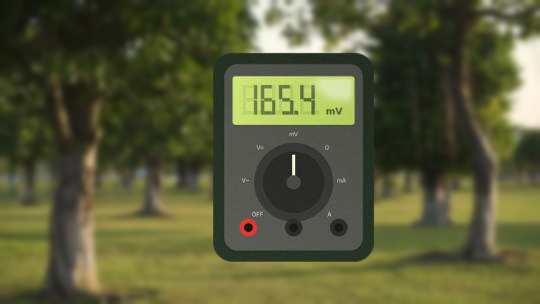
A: 165.4 mV
